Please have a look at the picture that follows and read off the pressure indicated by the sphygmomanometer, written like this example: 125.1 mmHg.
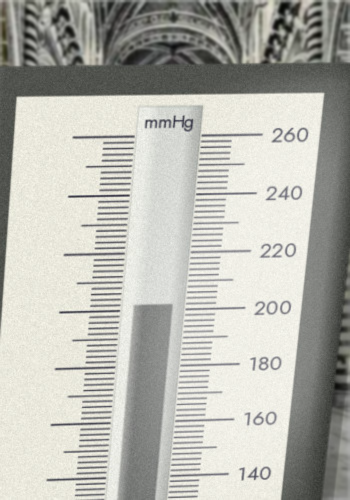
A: 202 mmHg
